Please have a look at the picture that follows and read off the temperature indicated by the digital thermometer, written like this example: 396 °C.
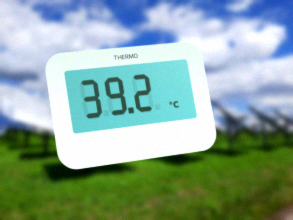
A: 39.2 °C
